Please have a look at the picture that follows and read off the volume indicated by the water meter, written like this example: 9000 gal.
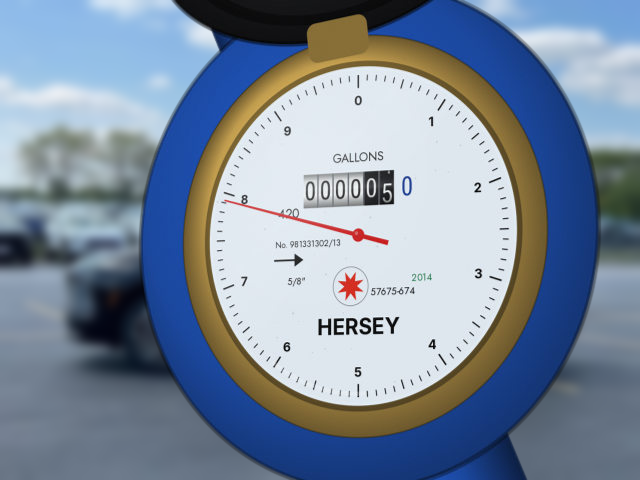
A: 47.9 gal
